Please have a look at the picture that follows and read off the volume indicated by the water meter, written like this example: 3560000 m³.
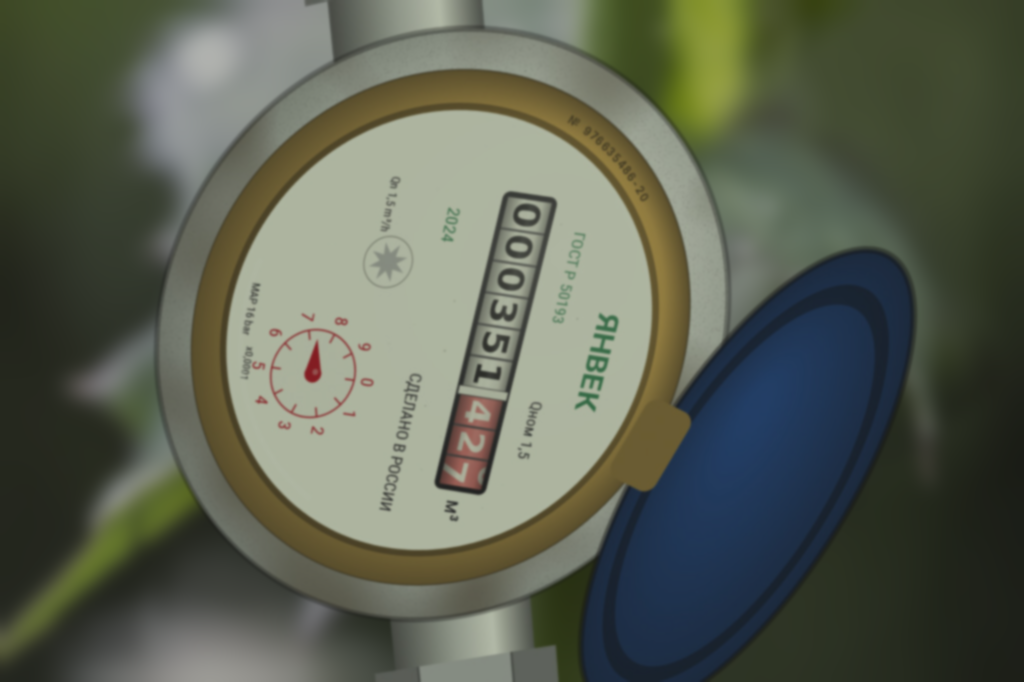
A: 351.4267 m³
